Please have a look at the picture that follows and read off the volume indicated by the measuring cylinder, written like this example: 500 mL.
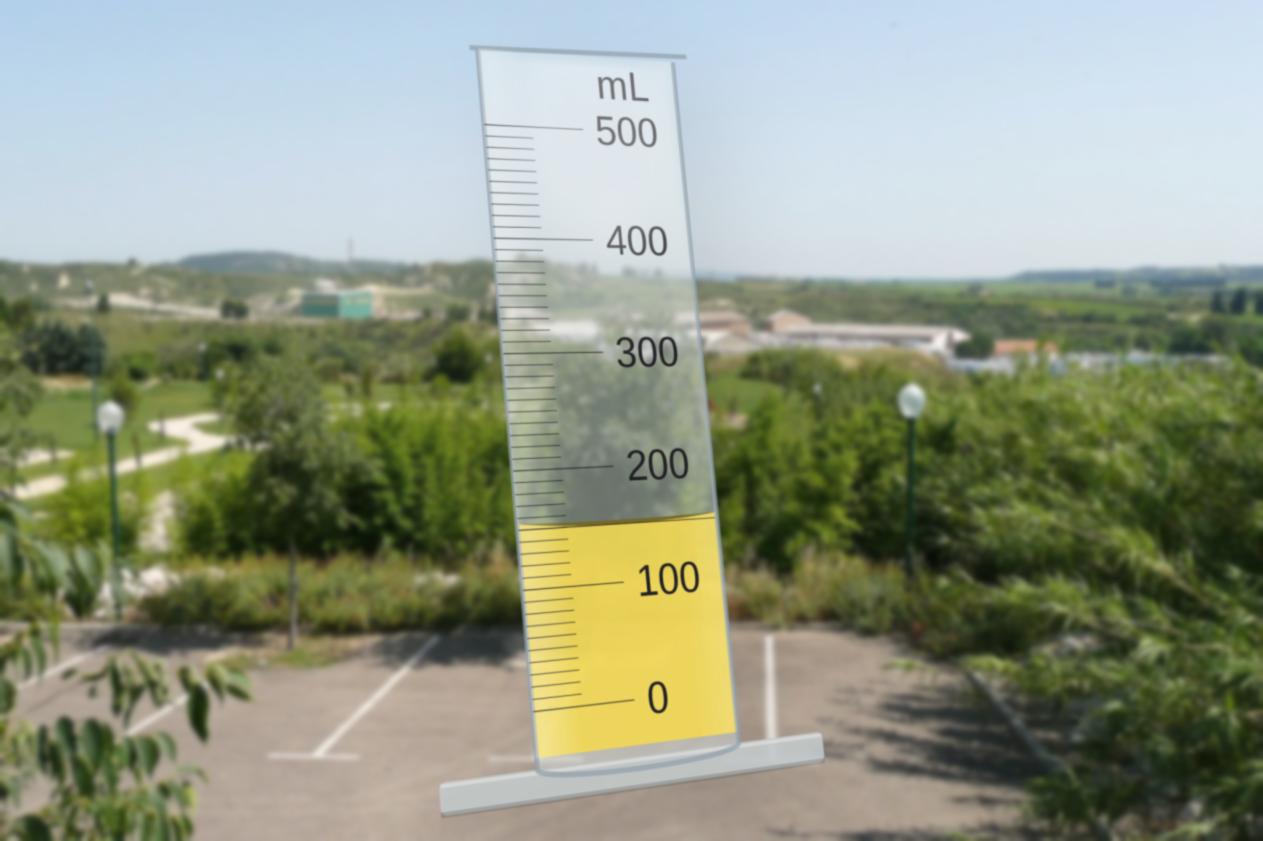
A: 150 mL
